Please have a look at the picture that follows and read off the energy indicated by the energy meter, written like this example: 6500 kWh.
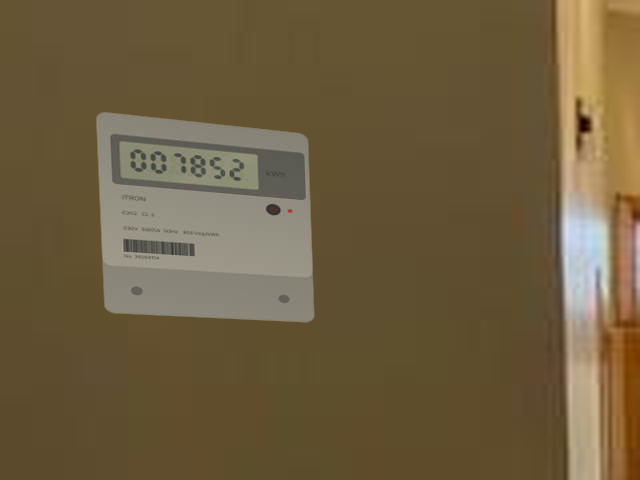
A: 7852 kWh
